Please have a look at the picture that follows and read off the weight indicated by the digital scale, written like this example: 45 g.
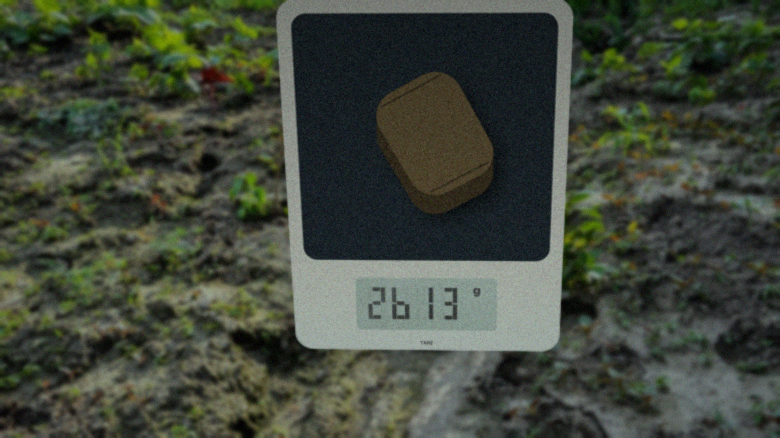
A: 2613 g
